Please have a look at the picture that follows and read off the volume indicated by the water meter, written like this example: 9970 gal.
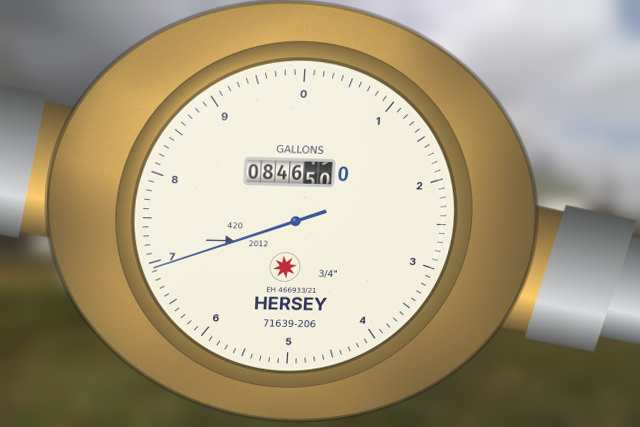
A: 846496.9 gal
